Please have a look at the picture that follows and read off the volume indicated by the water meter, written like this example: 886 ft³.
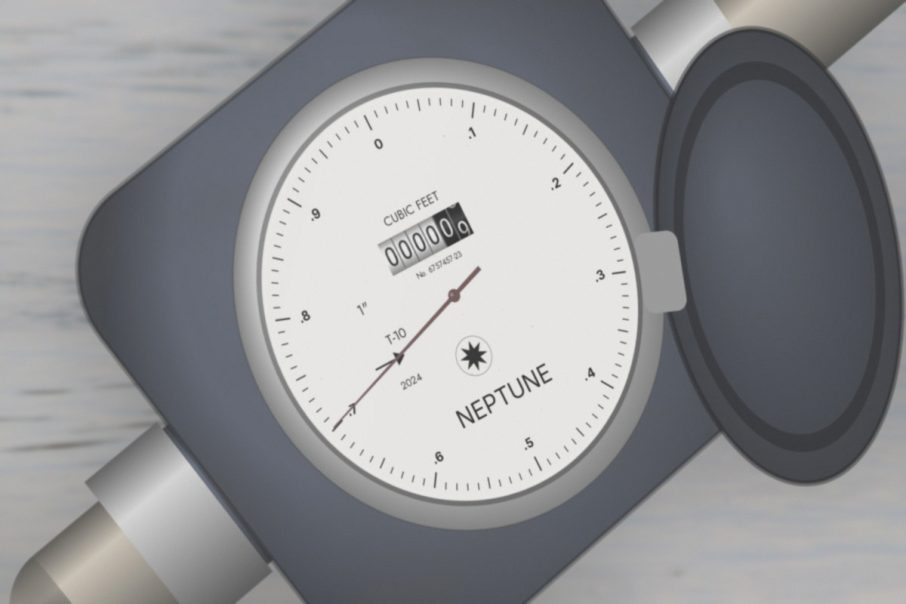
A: 8.70 ft³
